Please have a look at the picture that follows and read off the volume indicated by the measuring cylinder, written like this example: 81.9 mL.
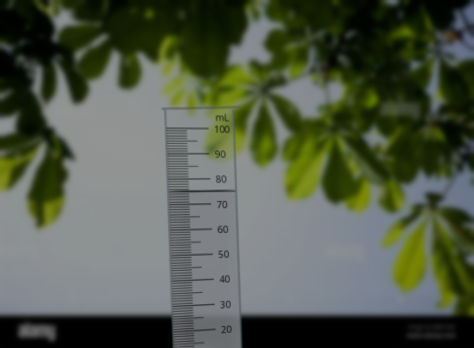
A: 75 mL
